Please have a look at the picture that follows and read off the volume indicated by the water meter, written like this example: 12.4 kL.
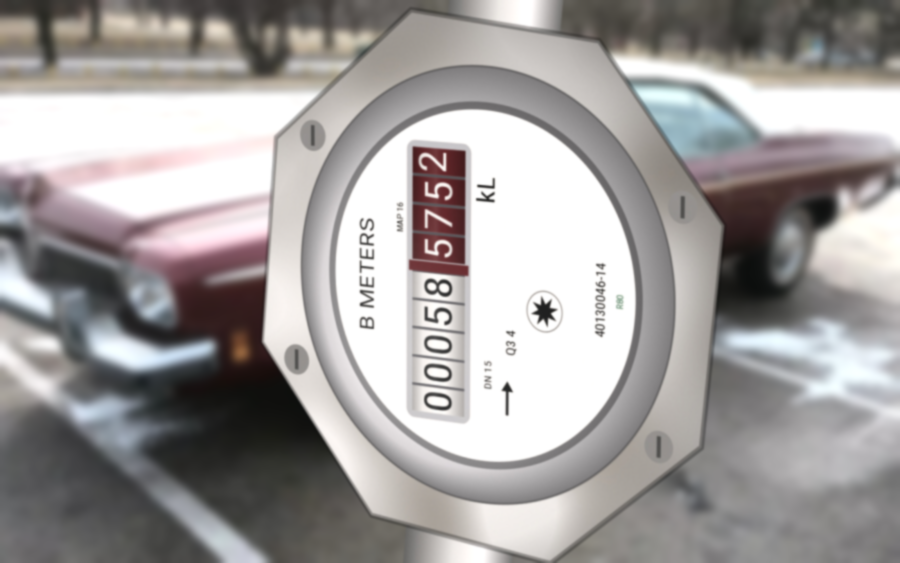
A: 58.5752 kL
